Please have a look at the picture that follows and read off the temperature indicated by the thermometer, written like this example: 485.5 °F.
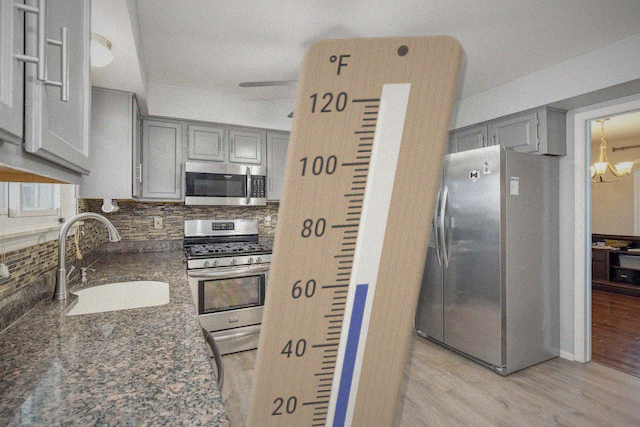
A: 60 °F
